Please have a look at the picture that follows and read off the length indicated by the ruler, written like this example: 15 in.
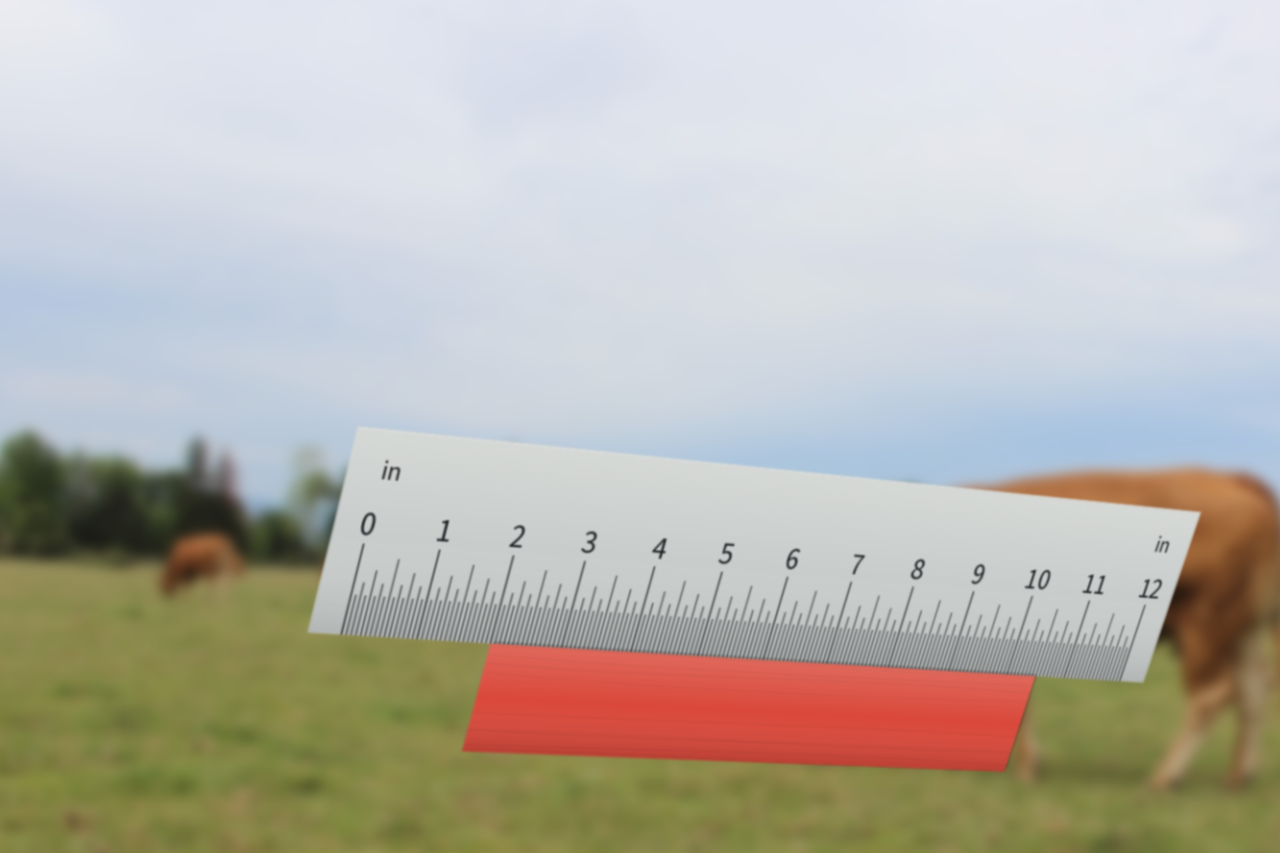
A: 8.5 in
